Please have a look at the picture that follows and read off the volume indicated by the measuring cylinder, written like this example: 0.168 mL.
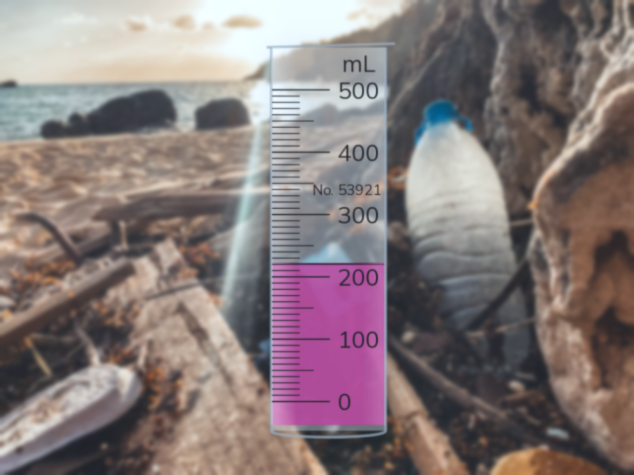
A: 220 mL
